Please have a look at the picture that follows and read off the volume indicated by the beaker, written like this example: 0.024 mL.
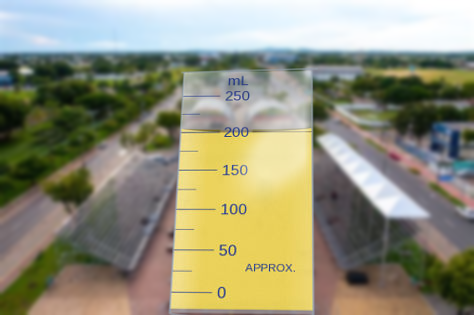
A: 200 mL
